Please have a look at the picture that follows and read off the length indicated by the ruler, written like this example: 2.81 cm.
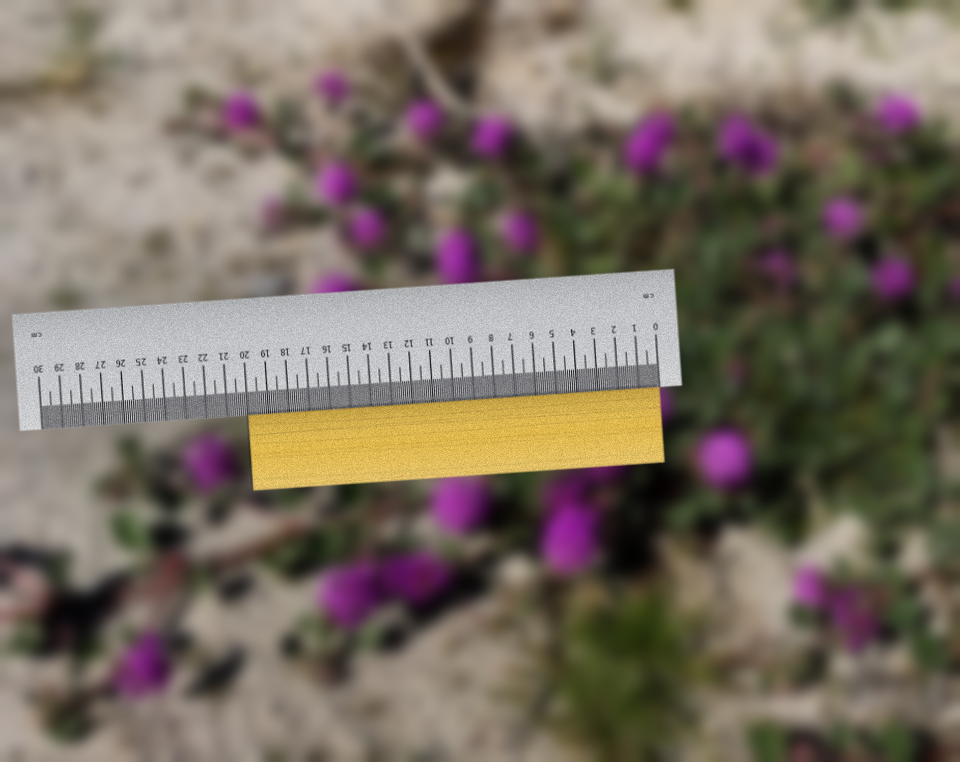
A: 20 cm
